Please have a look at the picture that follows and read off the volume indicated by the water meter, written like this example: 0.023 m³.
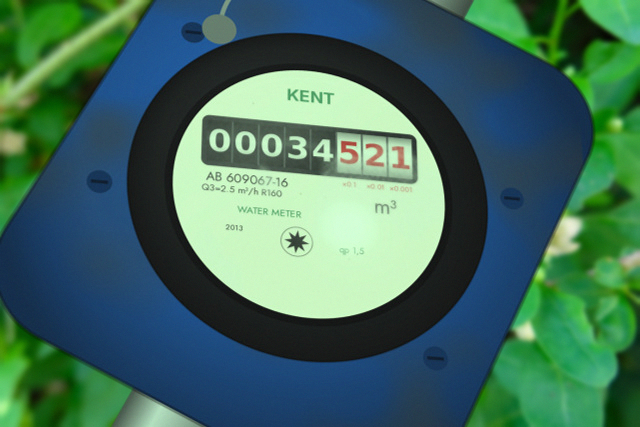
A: 34.521 m³
